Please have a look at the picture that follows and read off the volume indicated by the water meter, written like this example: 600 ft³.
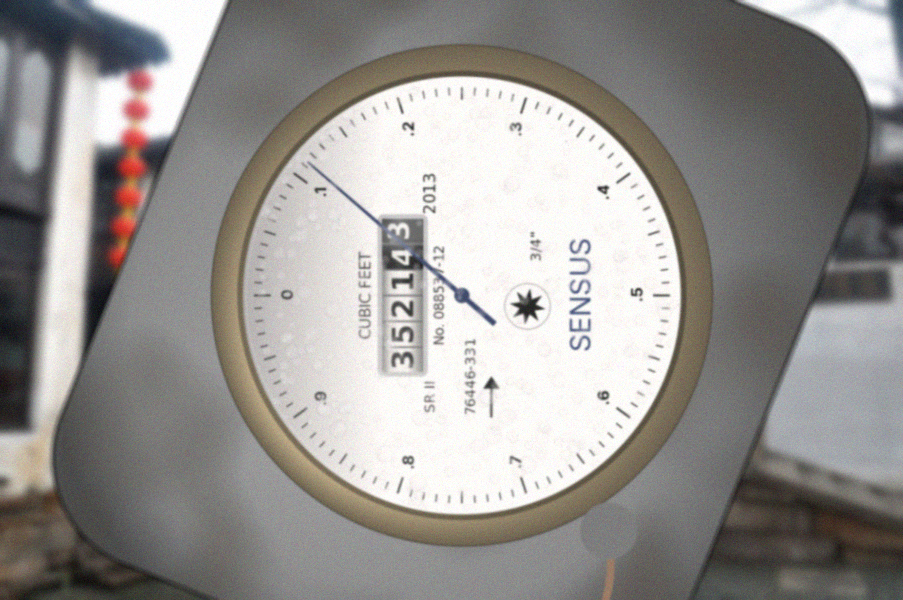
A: 352143.11 ft³
